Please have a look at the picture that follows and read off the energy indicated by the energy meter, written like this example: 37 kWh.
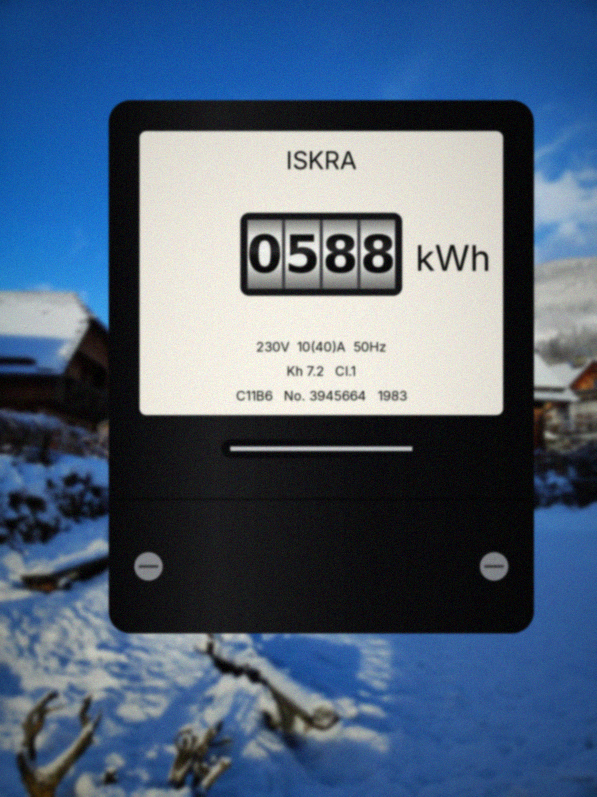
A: 588 kWh
